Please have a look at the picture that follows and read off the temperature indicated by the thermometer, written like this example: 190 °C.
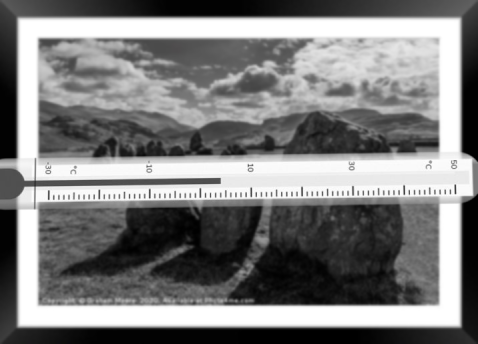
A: 4 °C
